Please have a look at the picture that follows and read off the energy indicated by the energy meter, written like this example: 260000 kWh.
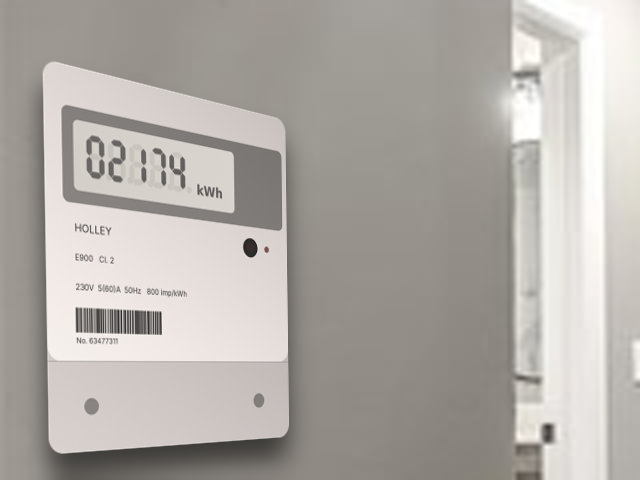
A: 2174 kWh
